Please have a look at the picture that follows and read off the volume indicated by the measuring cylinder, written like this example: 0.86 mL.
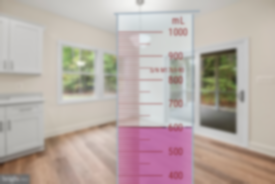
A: 600 mL
